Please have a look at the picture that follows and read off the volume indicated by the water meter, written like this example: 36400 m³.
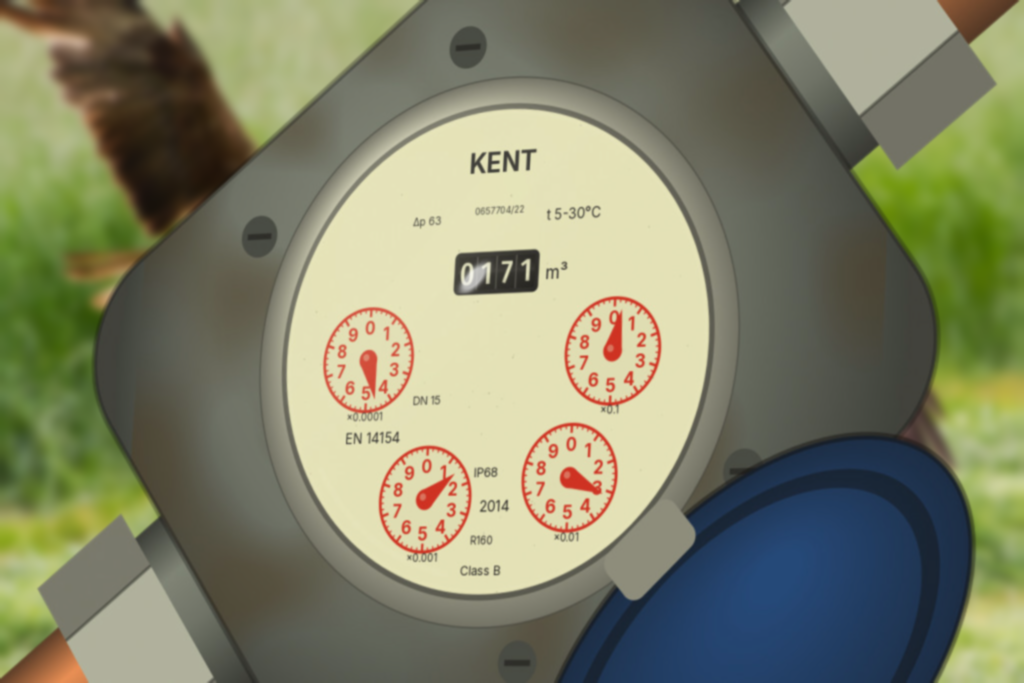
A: 171.0314 m³
